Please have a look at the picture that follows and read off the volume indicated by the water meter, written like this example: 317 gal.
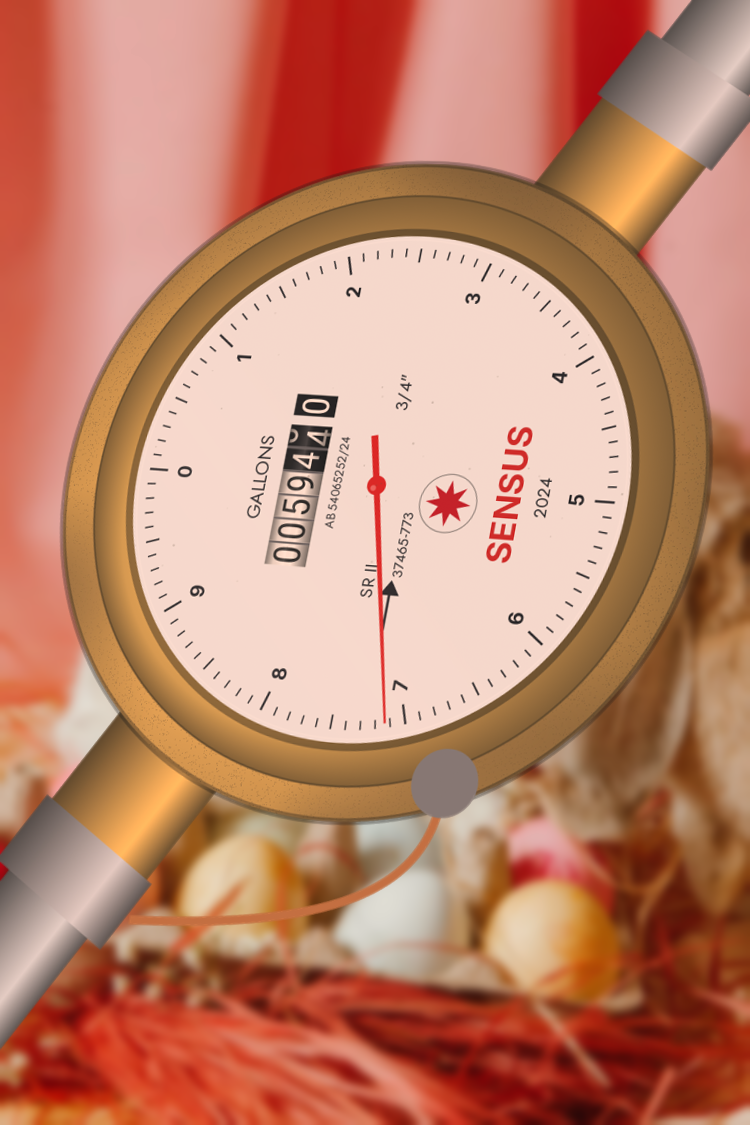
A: 59437.1 gal
